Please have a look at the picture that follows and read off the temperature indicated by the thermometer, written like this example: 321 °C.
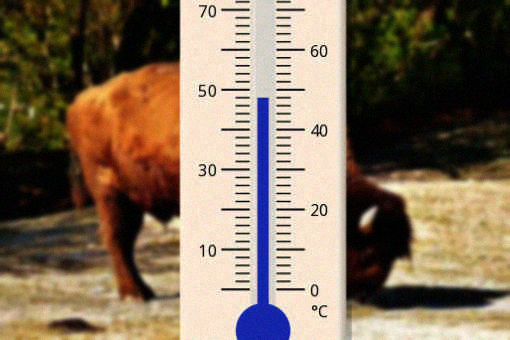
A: 48 °C
